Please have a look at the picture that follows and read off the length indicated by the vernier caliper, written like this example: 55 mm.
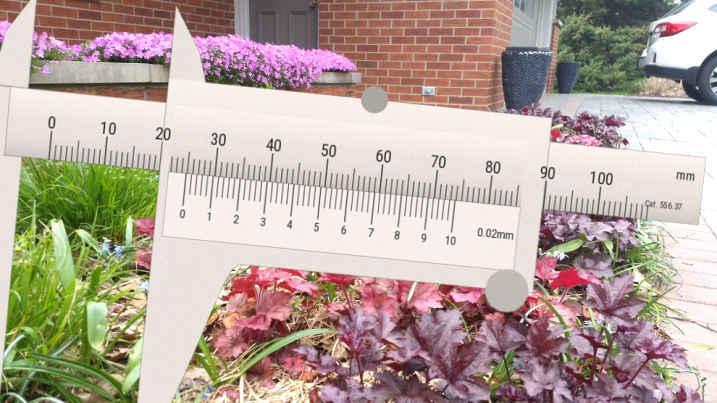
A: 24.8 mm
